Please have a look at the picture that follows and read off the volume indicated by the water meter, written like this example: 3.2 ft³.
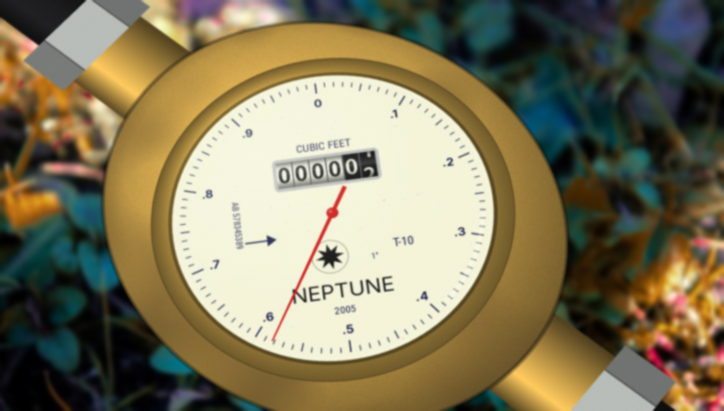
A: 1.58 ft³
